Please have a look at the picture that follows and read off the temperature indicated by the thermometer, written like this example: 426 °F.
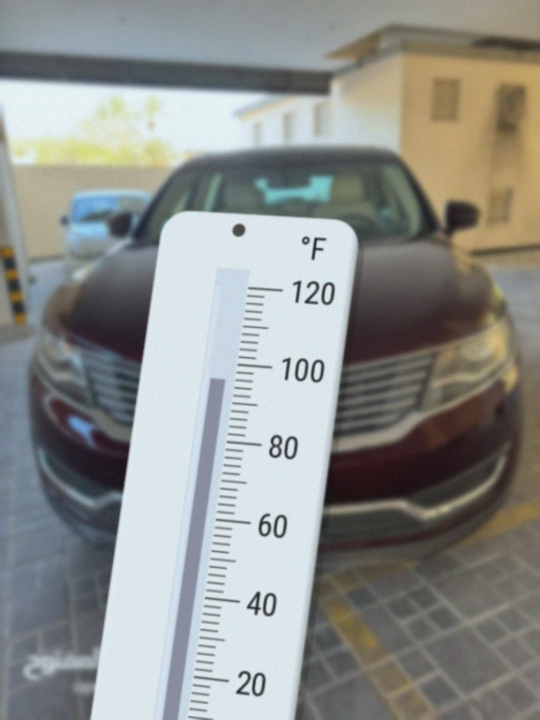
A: 96 °F
